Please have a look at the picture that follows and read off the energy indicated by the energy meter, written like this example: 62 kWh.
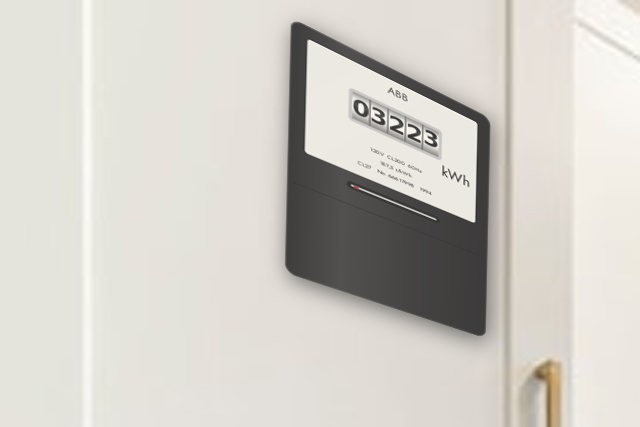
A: 3223 kWh
